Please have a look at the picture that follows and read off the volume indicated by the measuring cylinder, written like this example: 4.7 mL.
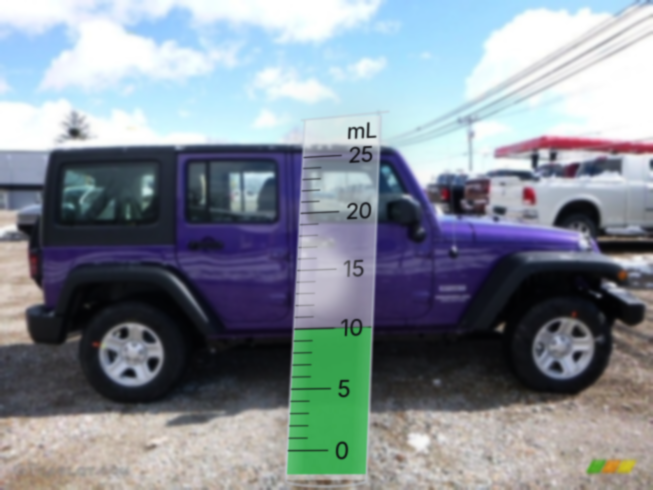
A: 10 mL
